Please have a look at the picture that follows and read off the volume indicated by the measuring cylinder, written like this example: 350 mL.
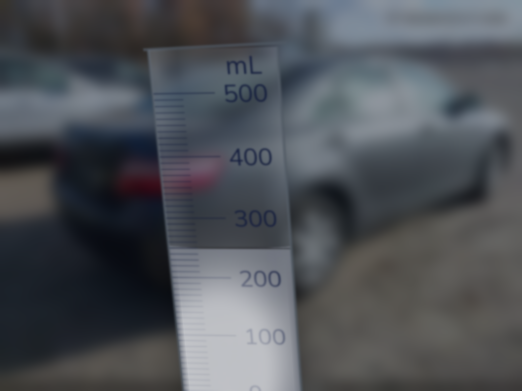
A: 250 mL
